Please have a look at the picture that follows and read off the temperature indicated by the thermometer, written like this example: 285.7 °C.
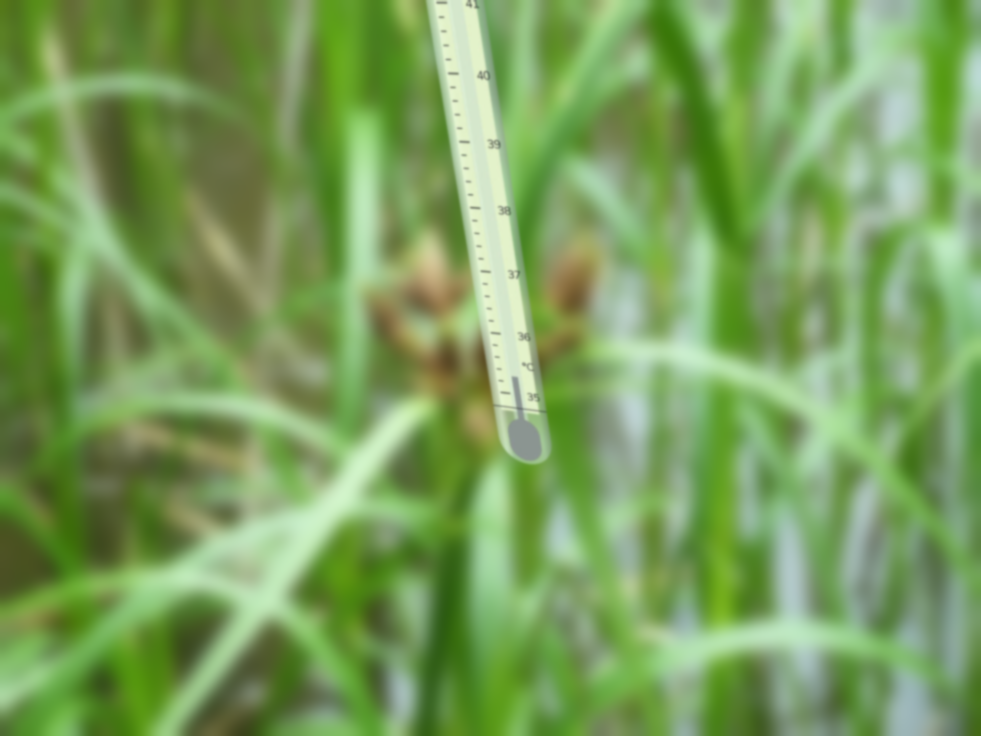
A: 35.3 °C
